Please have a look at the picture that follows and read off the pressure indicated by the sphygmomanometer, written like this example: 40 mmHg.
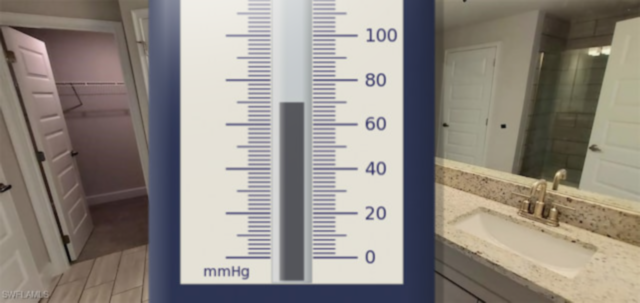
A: 70 mmHg
